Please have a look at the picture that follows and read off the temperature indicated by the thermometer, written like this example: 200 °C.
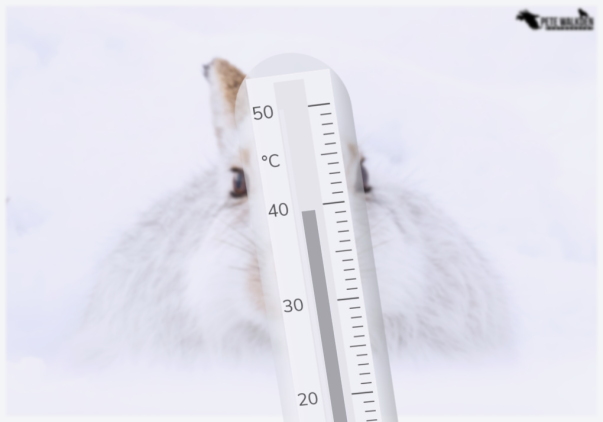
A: 39.5 °C
